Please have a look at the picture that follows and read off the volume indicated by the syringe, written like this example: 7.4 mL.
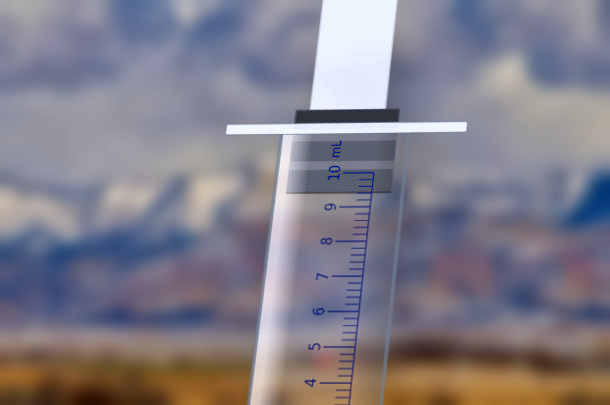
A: 9.4 mL
